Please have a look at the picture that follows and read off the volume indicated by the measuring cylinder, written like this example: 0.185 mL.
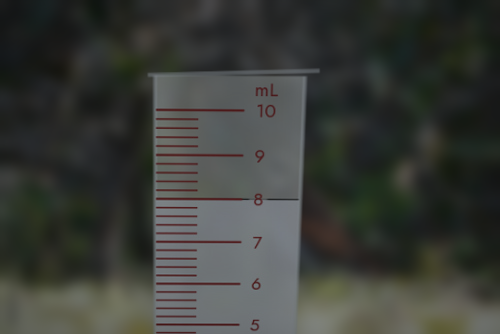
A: 8 mL
